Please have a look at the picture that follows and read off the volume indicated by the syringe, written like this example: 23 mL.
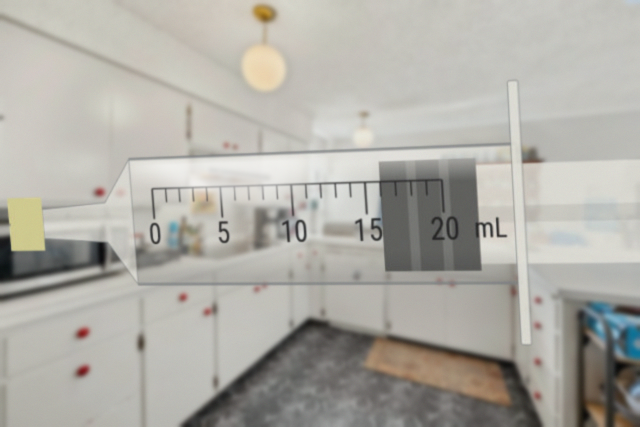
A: 16 mL
